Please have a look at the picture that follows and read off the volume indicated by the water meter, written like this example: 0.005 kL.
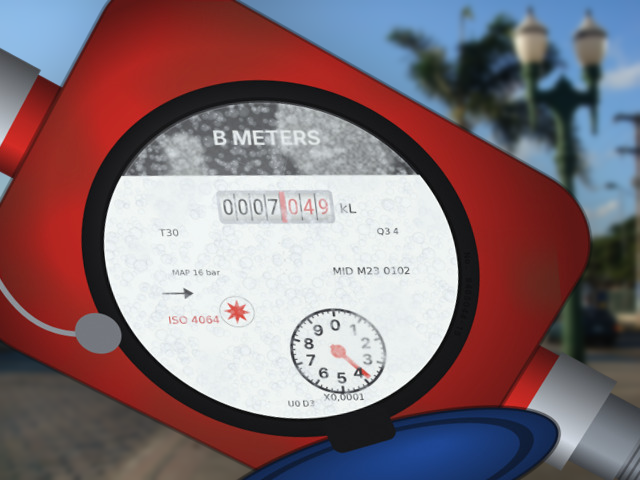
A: 7.0493 kL
